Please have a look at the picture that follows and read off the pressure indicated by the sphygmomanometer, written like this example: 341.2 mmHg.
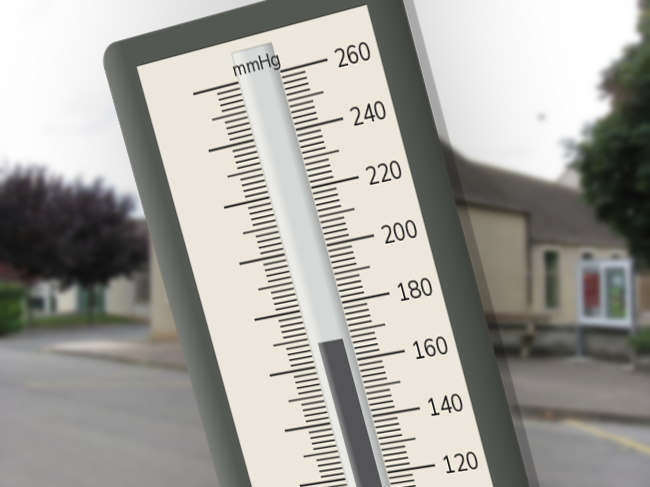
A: 168 mmHg
